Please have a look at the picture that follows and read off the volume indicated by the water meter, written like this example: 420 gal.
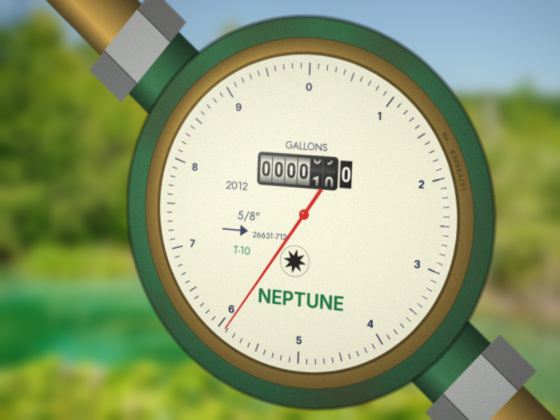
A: 95.9 gal
